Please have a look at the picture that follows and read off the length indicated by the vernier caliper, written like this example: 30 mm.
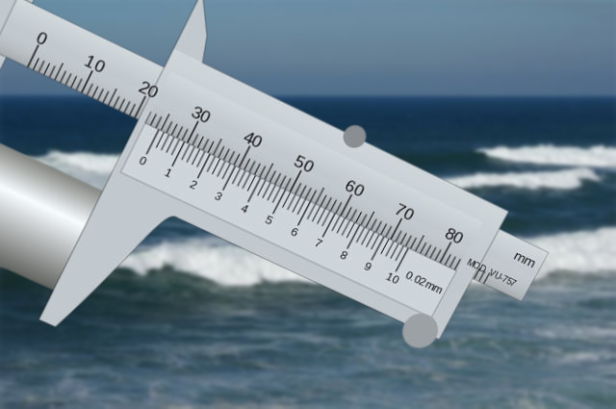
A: 24.6 mm
